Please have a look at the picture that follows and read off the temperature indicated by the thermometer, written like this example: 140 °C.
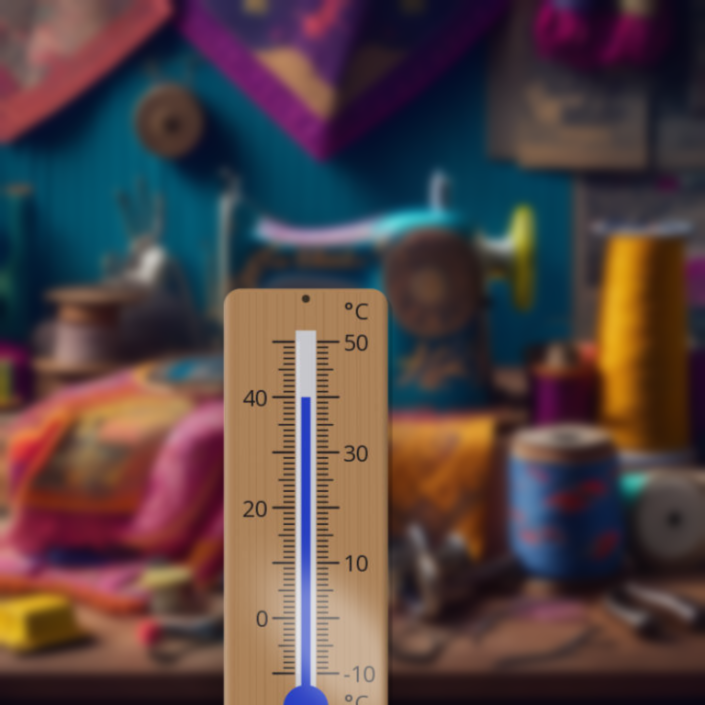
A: 40 °C
